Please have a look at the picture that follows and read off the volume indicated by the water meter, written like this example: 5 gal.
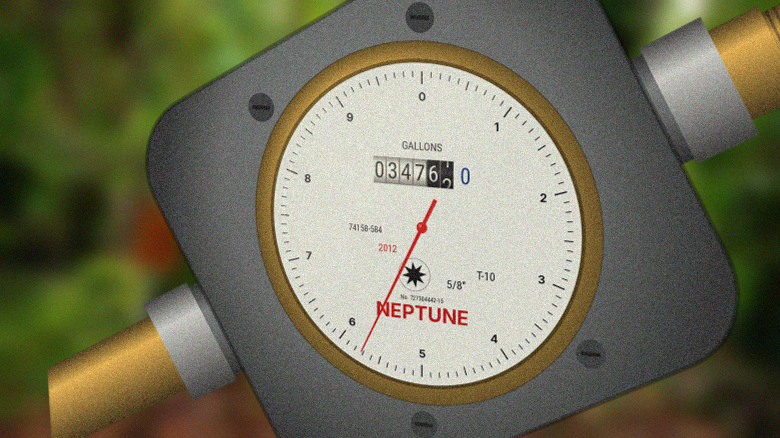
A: 347615.7 gal
